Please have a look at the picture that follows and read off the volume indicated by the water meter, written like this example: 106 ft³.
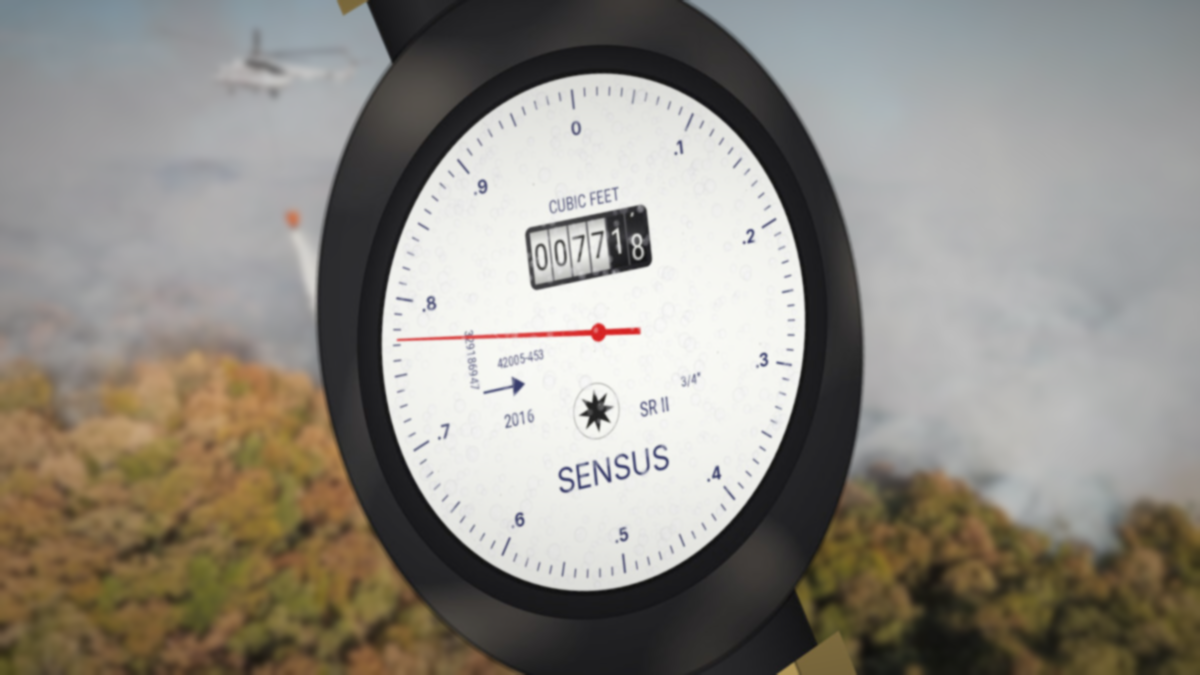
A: 7717.77 ft³
